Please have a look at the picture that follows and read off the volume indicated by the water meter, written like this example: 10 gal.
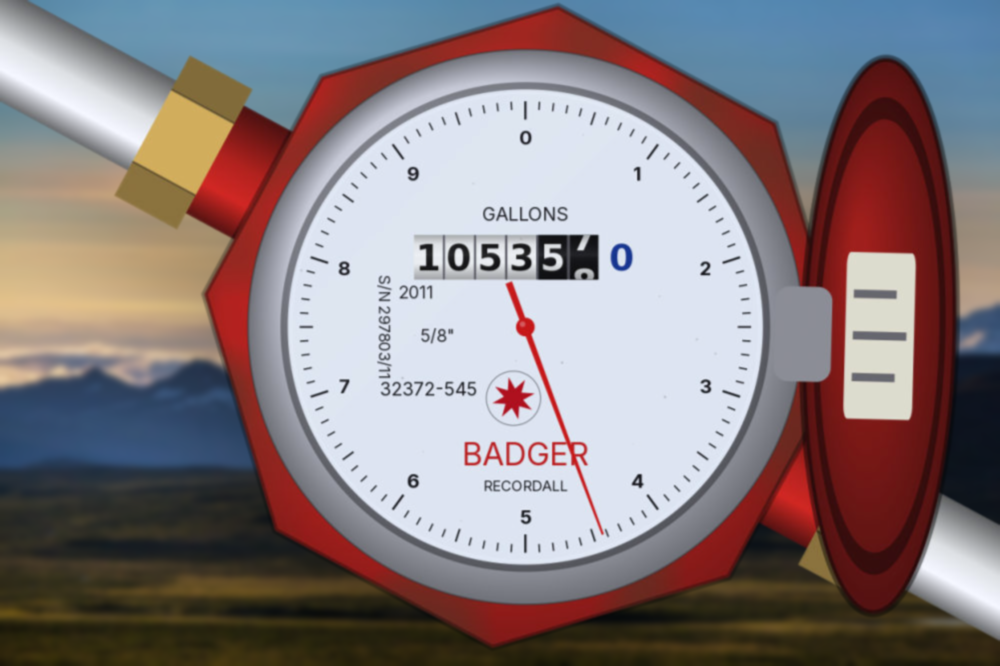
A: 1053574.4 gal
